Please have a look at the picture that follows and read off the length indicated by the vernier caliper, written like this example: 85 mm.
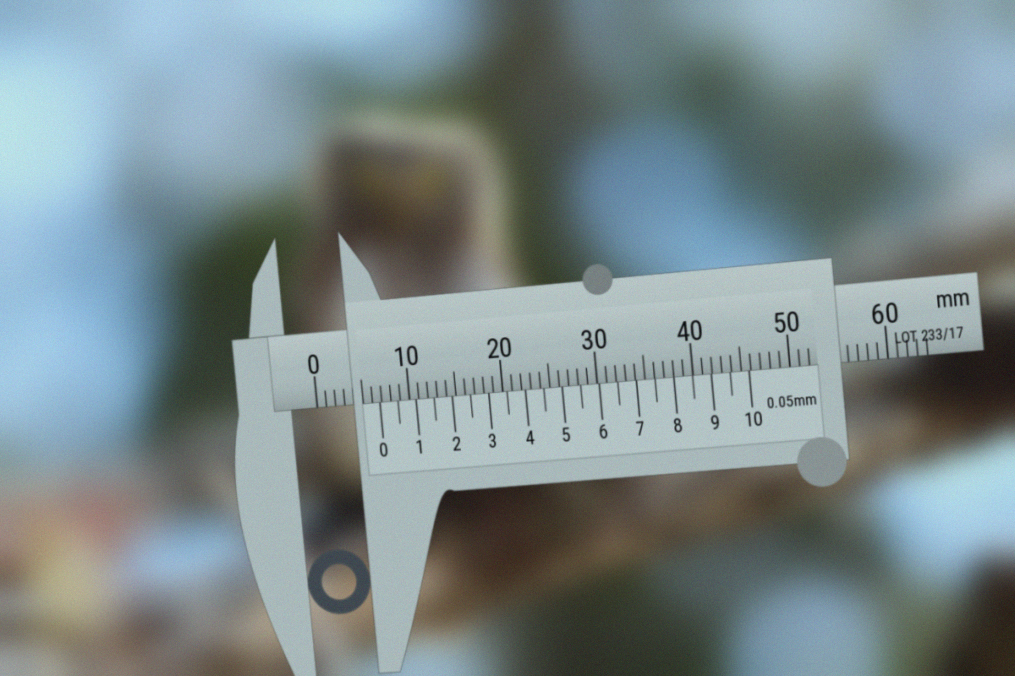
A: 6.8 mm
